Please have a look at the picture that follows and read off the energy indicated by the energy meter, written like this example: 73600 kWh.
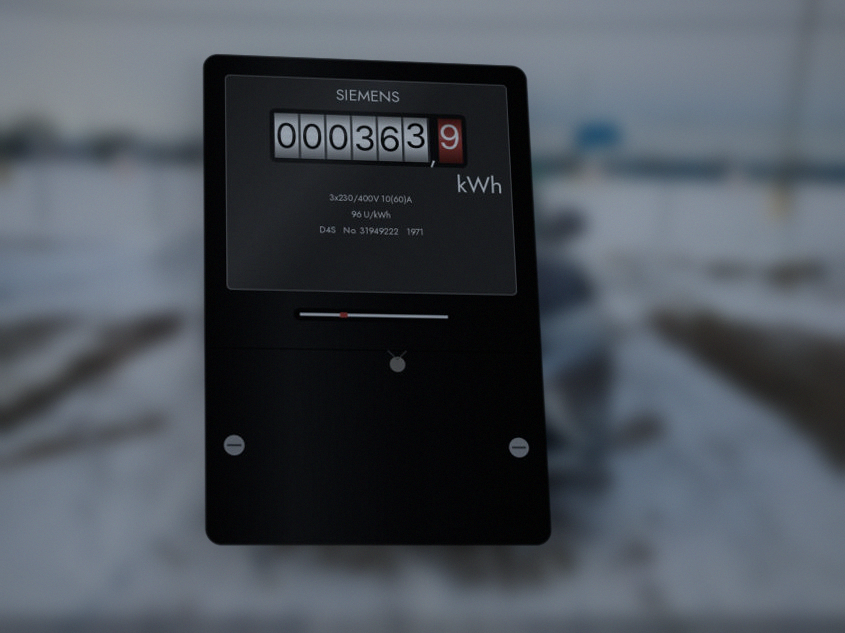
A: 363.9 kWh
